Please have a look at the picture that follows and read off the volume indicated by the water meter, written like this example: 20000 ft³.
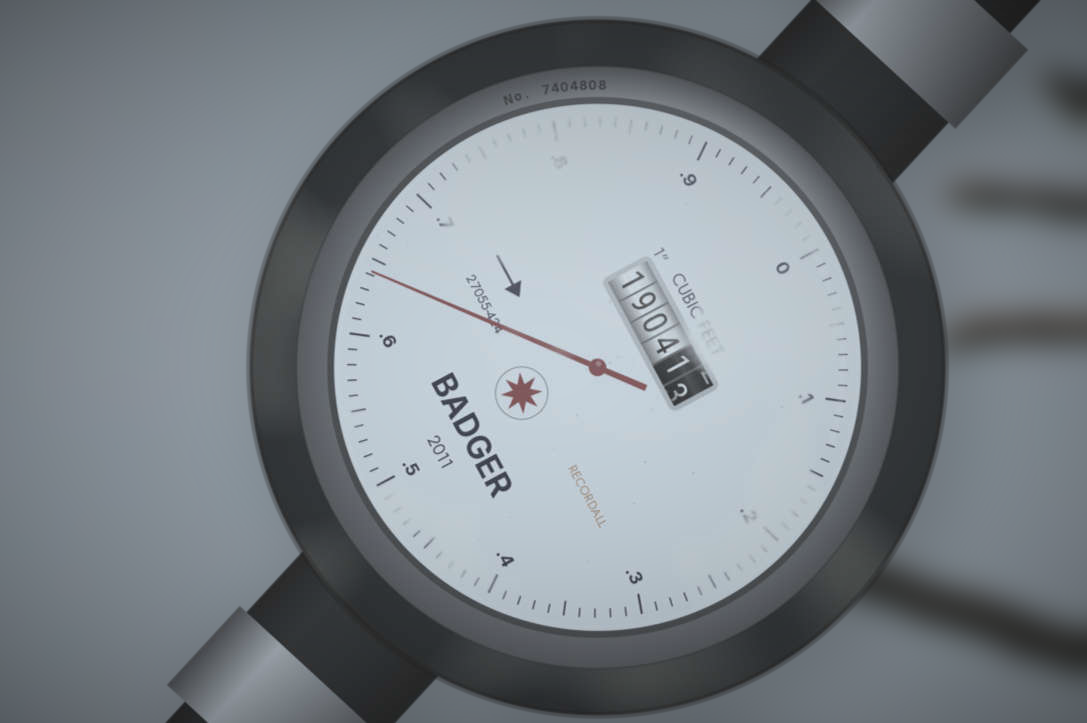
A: 190412.64 ft³
